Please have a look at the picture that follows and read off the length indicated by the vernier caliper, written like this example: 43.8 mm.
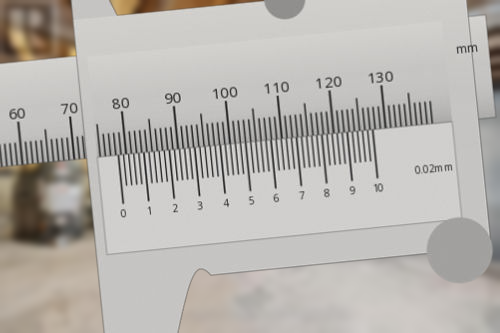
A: 78.5 mm
